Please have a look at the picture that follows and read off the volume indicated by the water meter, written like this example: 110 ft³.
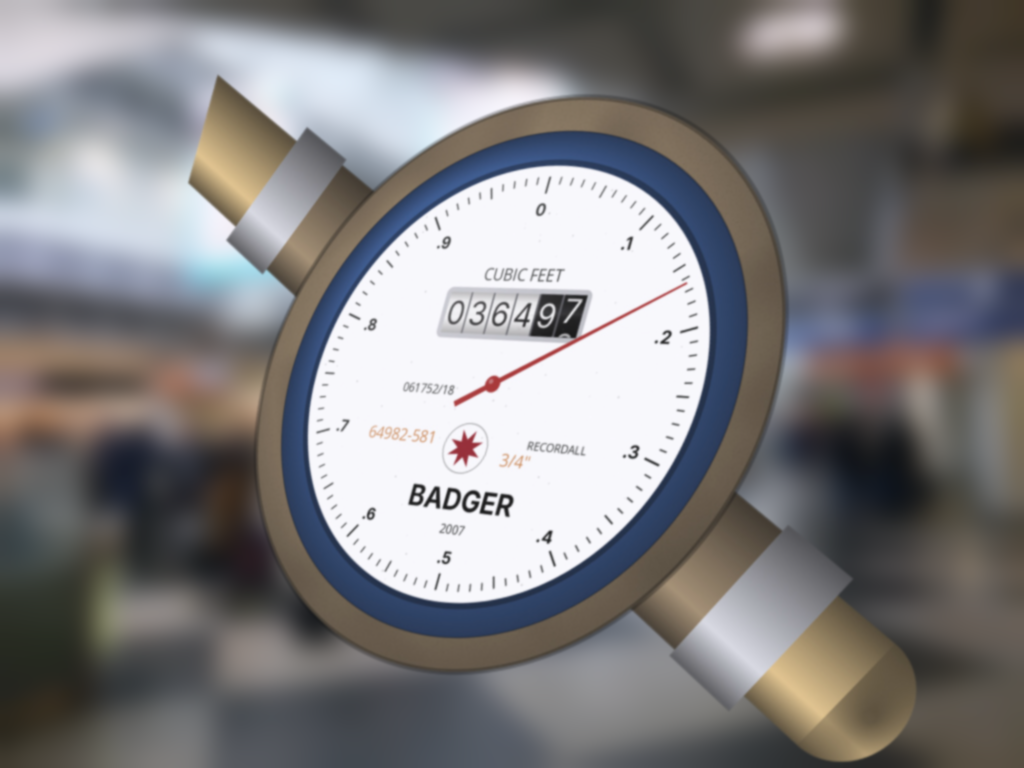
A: 36497.16 ft³
